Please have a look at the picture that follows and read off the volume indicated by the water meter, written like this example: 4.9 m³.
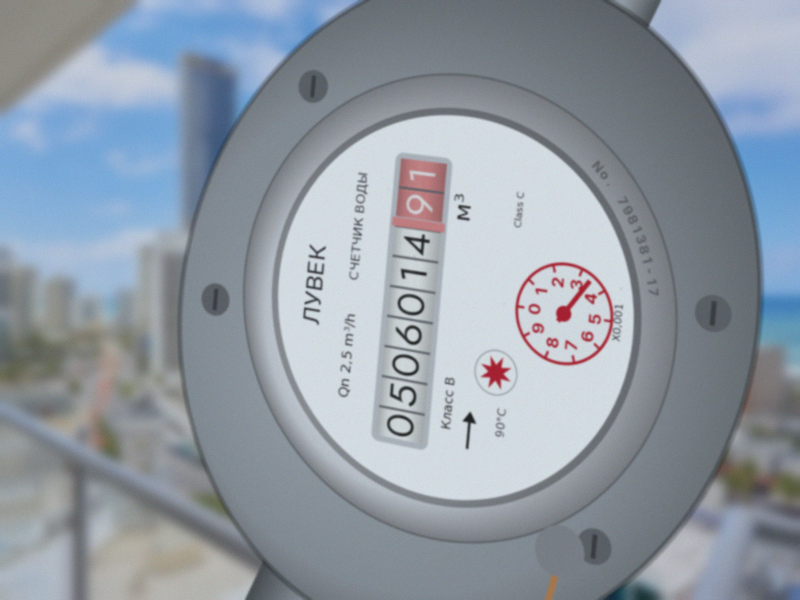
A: 506014.913 m³
